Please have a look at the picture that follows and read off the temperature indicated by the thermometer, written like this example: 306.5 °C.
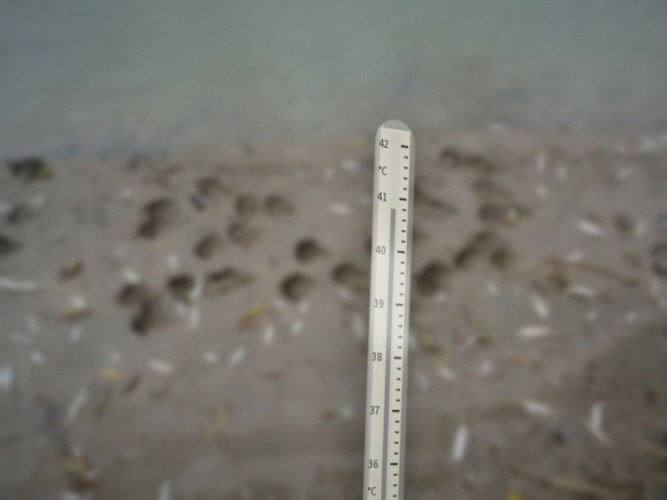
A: 40.8 °C
